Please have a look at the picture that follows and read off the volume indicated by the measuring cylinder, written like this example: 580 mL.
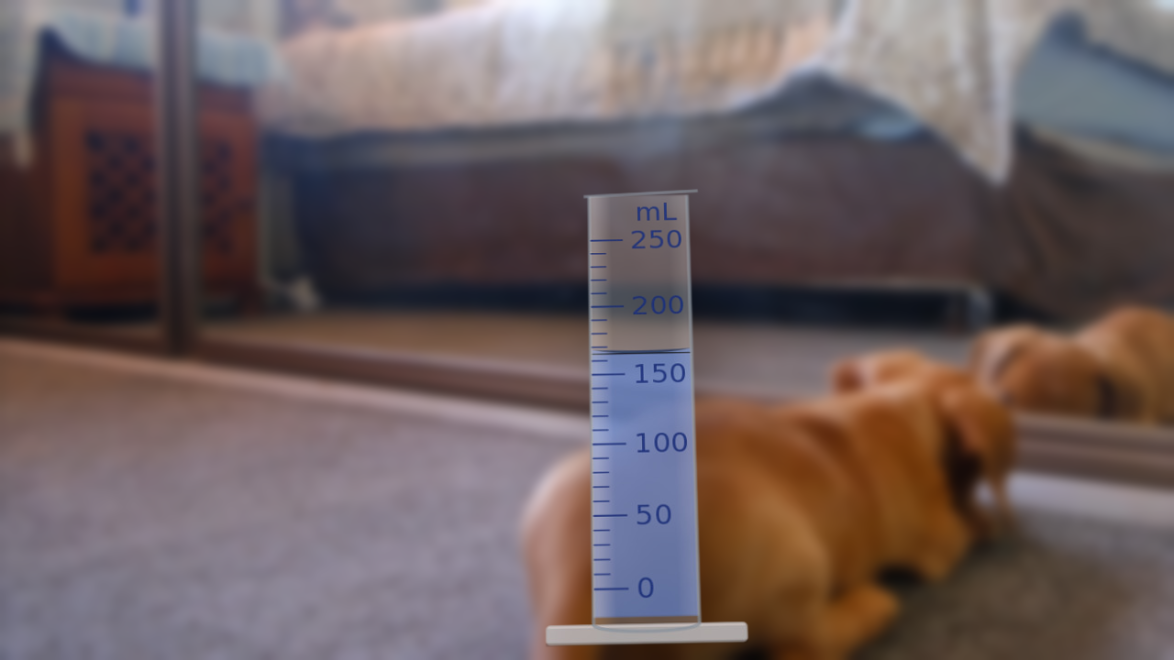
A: 165 mL
